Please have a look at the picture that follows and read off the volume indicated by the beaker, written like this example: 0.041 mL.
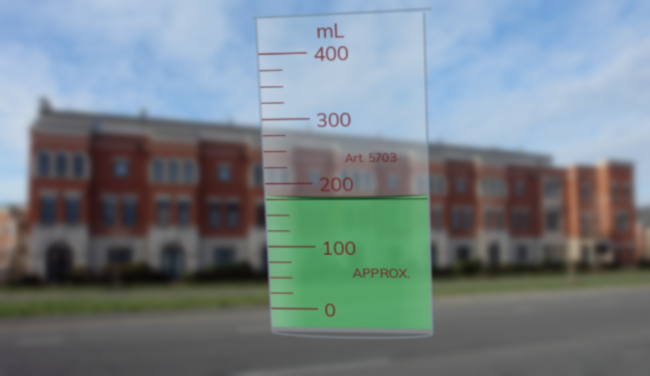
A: 175 mL
